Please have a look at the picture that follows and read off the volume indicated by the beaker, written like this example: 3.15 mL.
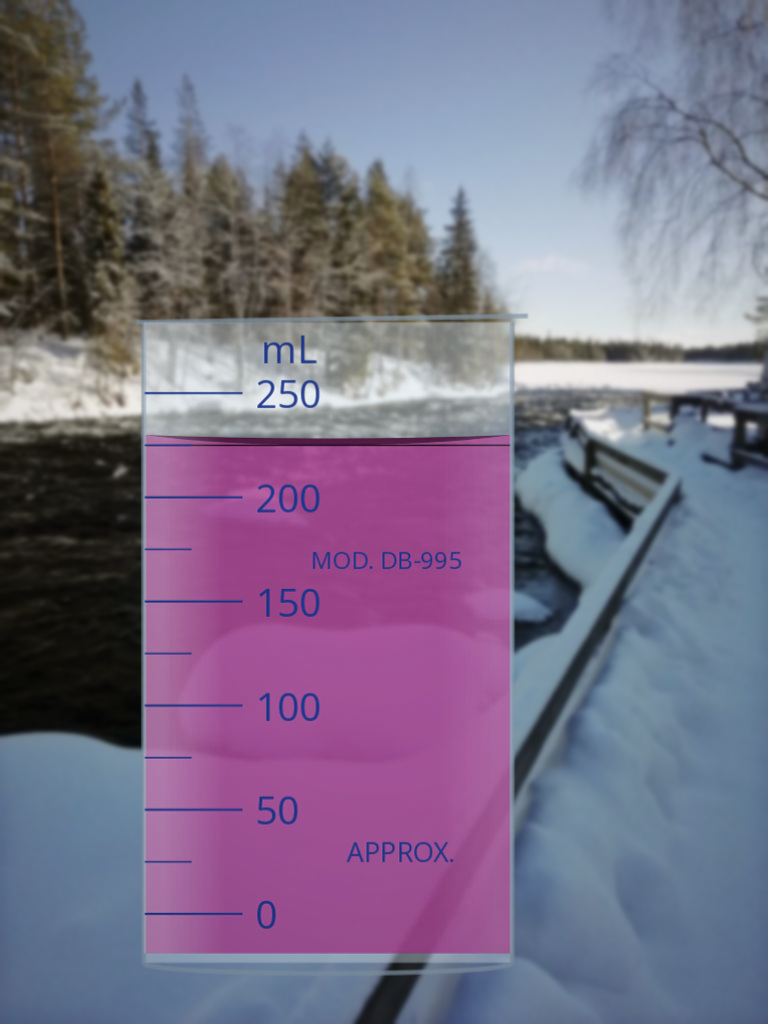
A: 225 mL
